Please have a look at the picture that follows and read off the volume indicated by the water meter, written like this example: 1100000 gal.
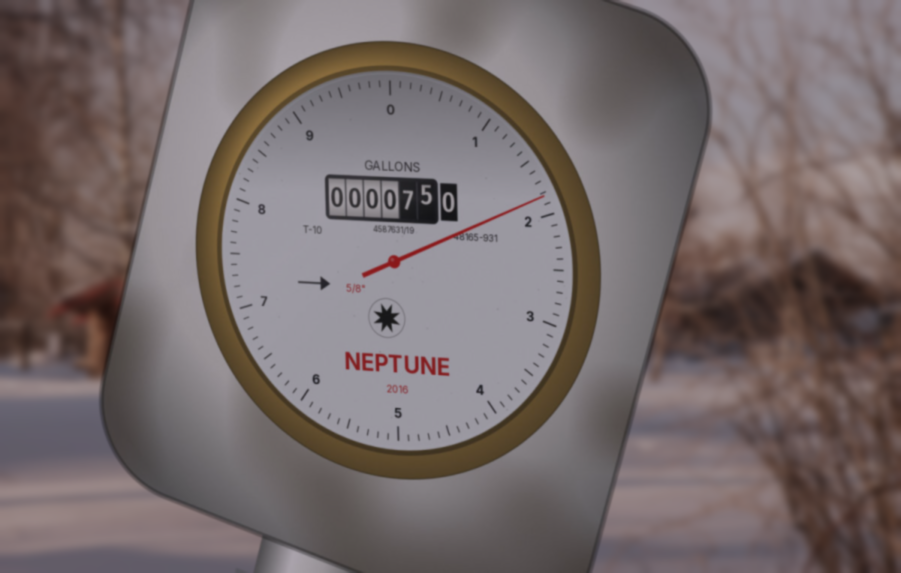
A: 751.8 gal
